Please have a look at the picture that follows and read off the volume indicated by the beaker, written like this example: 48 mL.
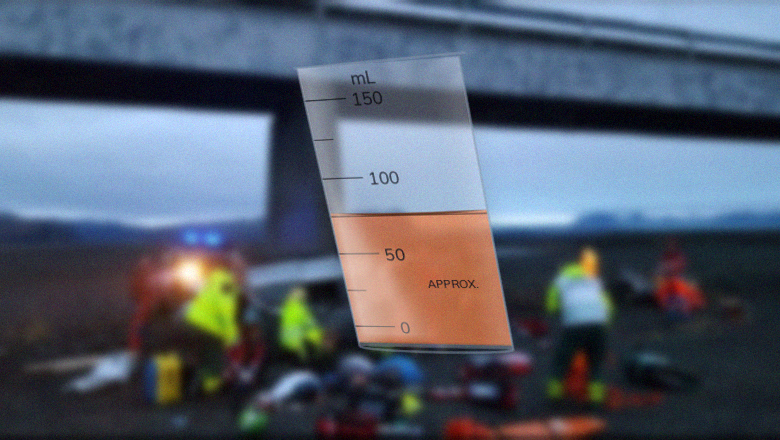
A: 75 mL
